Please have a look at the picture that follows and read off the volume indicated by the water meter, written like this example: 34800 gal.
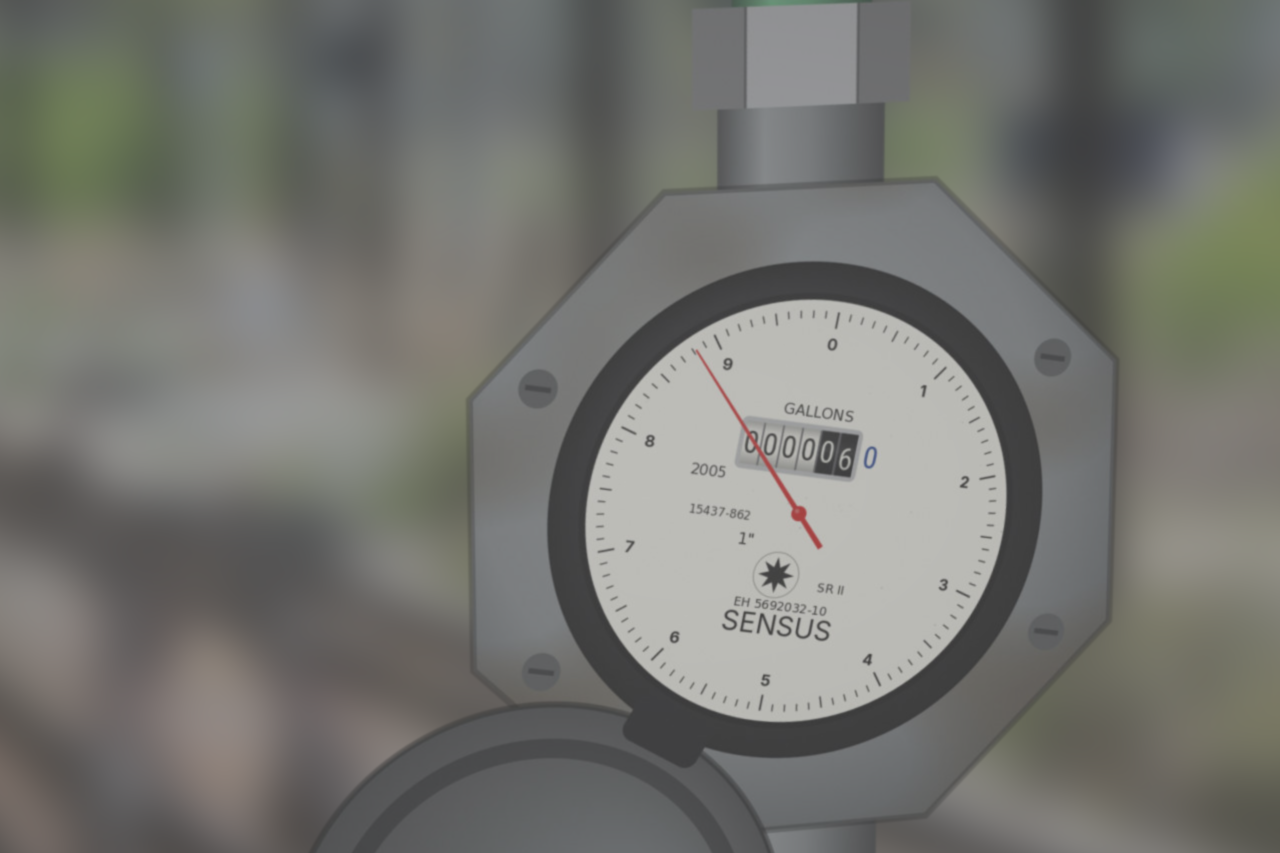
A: 58.8 gal
